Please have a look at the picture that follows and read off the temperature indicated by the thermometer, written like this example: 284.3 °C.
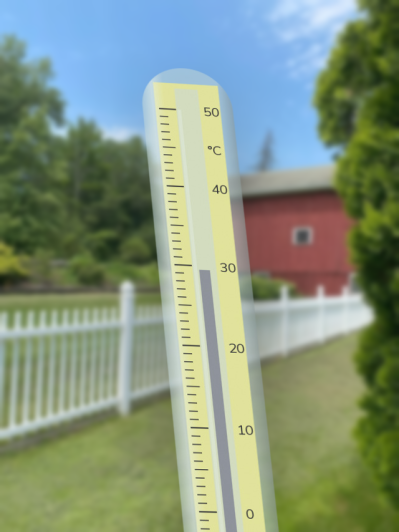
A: 29.5 °C
